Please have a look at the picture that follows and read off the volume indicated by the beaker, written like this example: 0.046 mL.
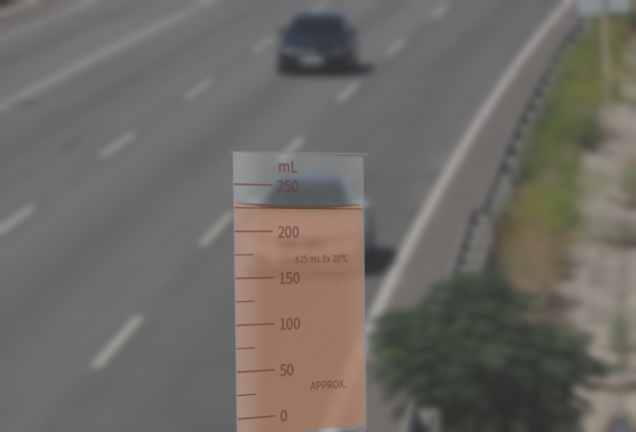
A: 225 mL
